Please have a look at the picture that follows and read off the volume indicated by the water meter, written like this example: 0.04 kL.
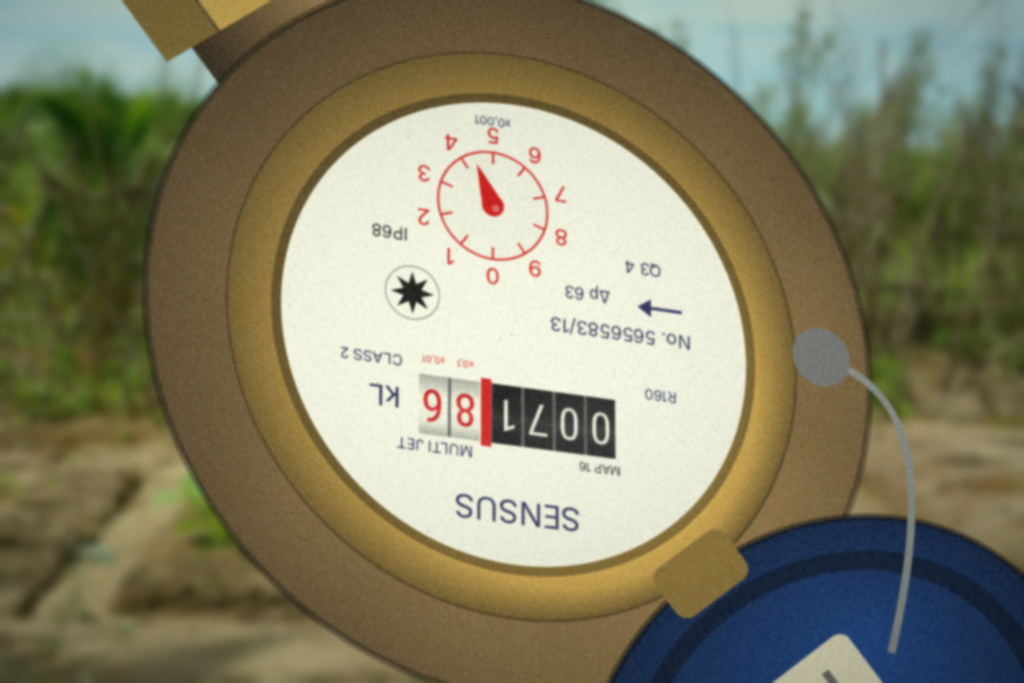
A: 71.864 kL
